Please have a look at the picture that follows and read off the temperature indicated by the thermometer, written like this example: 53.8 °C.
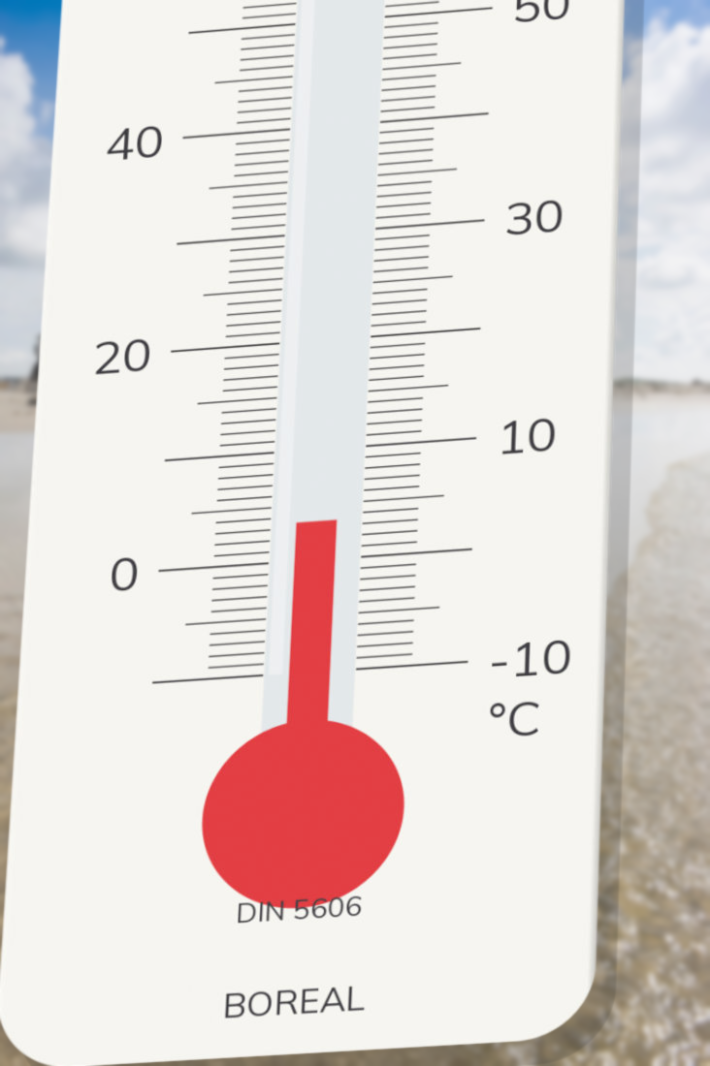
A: 3.5 °C
